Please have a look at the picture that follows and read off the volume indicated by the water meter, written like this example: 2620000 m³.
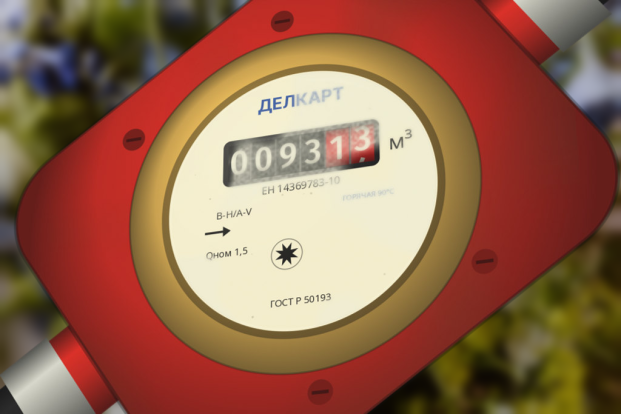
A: 93.13 m³
